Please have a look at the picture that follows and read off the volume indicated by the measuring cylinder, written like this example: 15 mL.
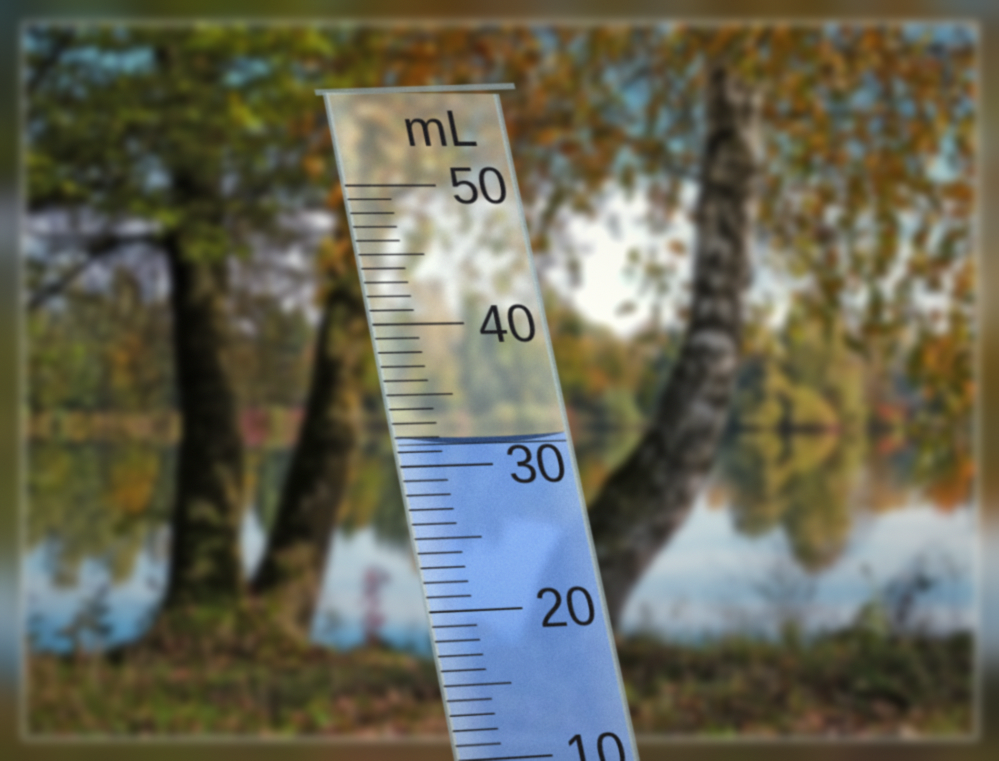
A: 31.5 mL
